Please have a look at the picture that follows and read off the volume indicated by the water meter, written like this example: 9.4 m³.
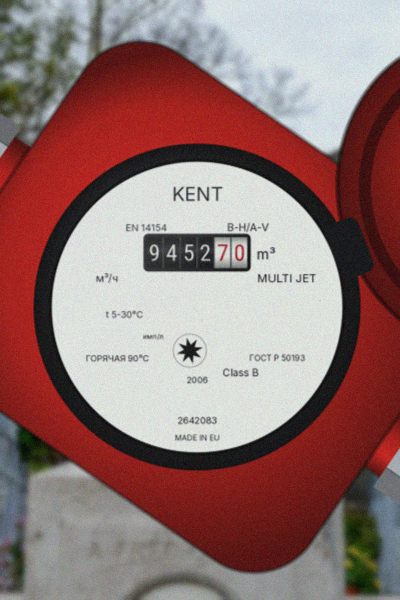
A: 9452.70 m³
